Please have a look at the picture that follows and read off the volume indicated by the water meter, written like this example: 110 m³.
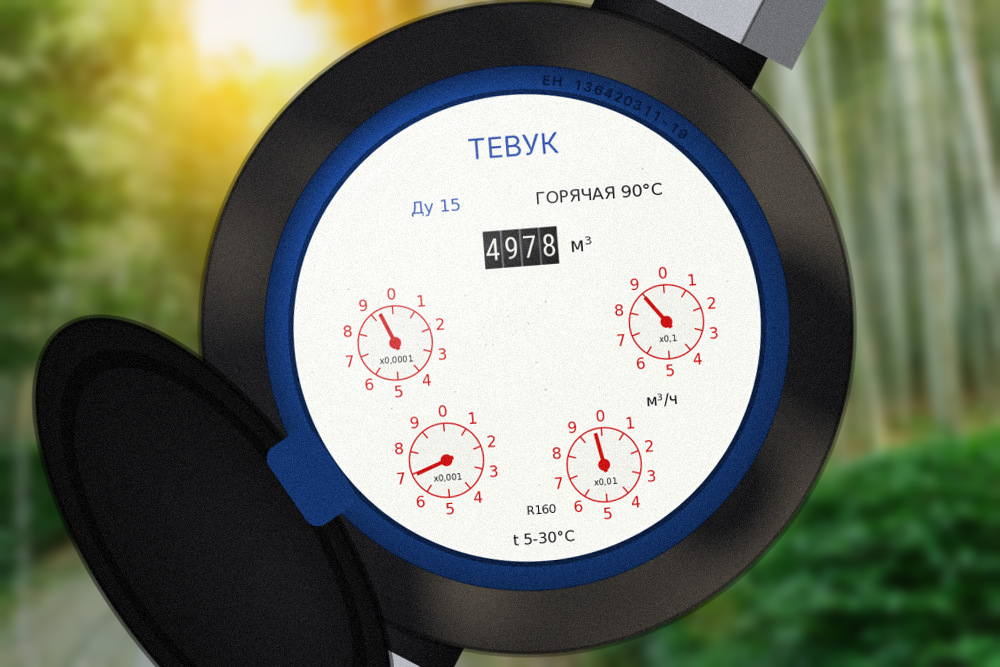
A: 4978.8969 m³
